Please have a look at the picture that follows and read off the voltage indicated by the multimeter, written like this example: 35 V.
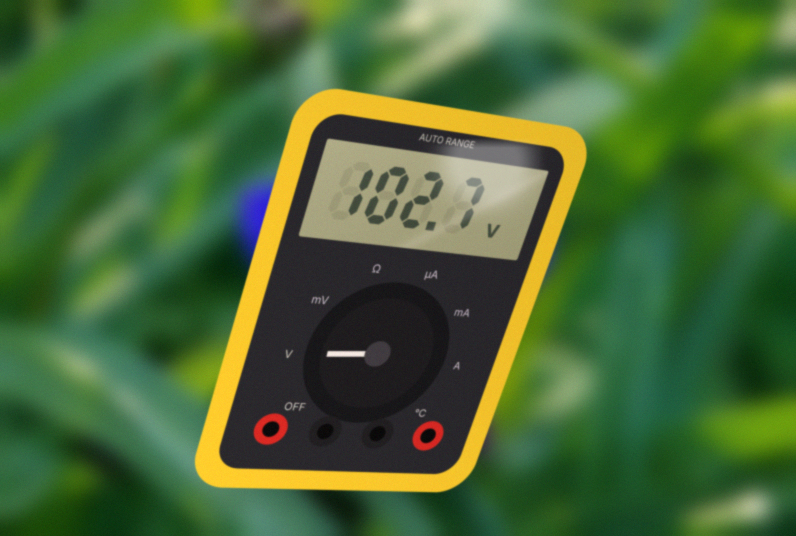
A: 102.7 V
